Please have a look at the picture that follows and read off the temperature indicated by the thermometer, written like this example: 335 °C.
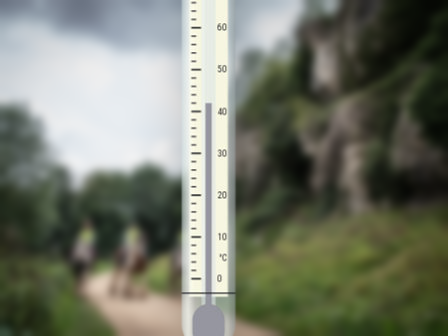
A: 42 °C
